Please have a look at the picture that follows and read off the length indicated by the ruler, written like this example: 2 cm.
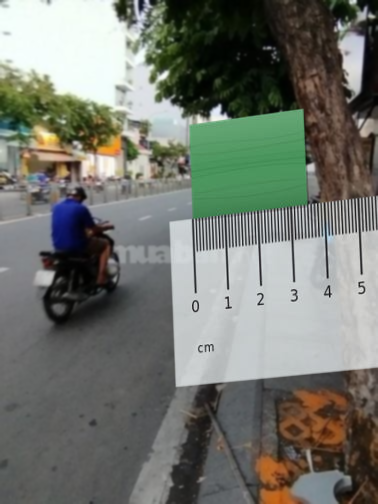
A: 3.5 cm
